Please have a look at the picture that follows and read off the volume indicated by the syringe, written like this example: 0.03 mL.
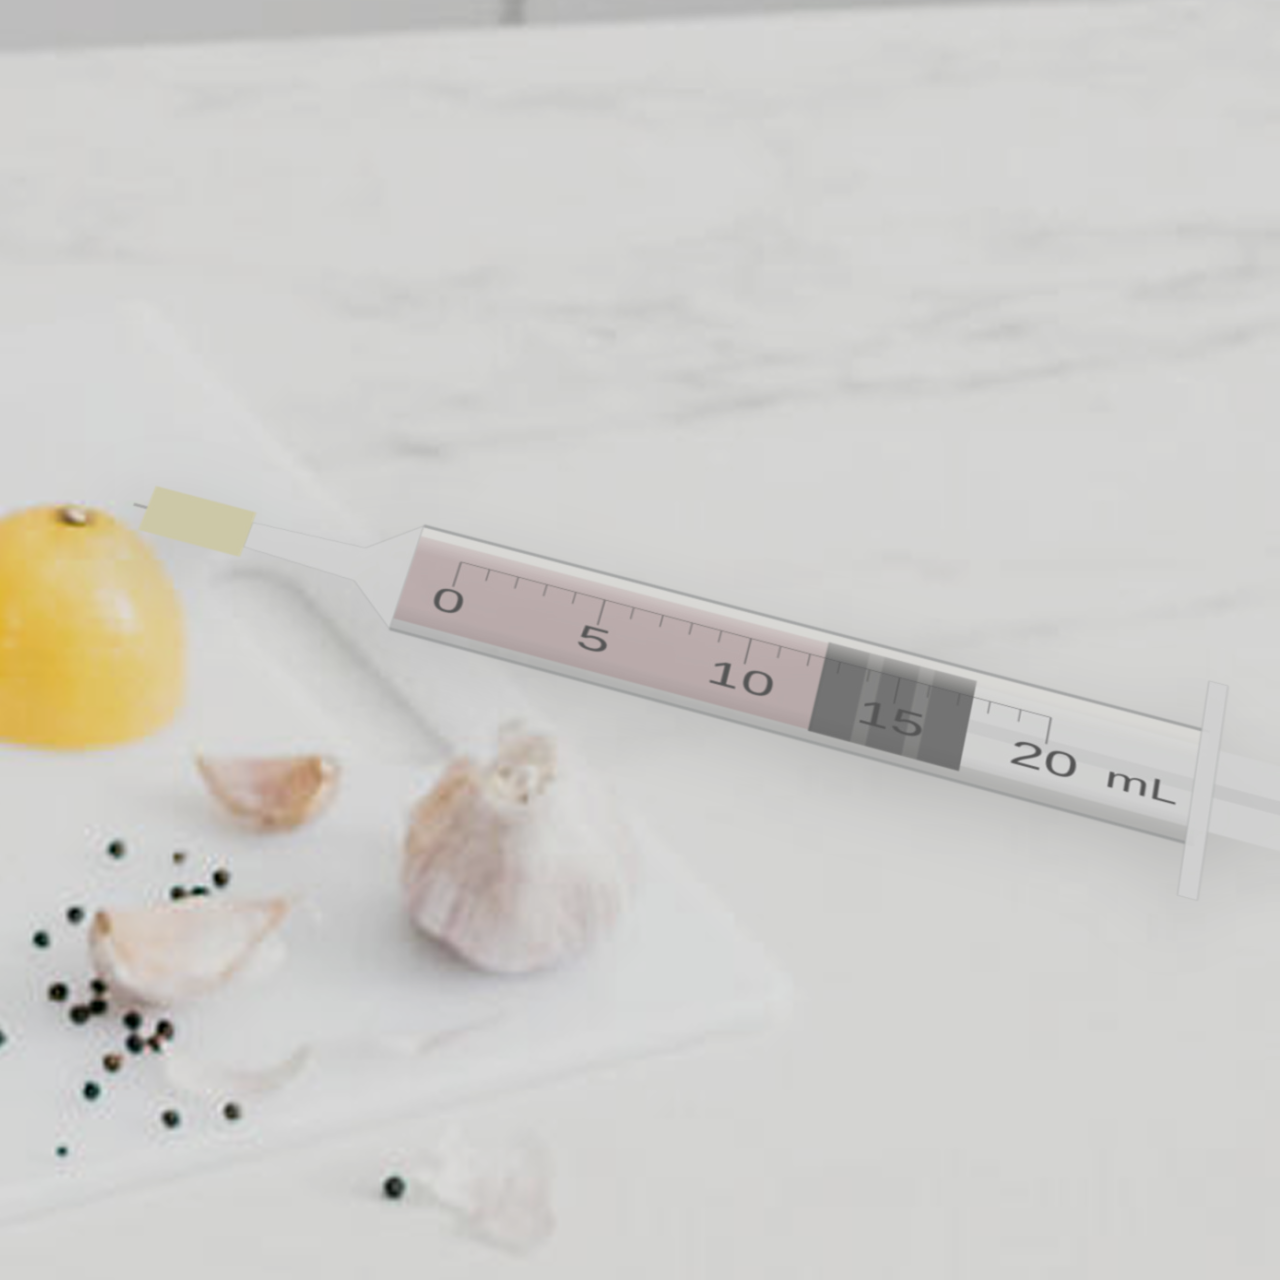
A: 12.5 mL
